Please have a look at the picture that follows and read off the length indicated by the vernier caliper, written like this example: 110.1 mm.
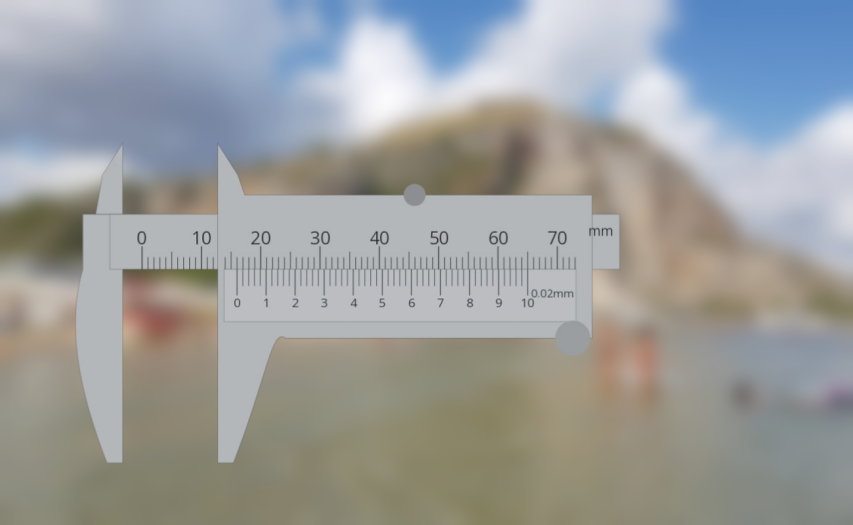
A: 16.0 mm
